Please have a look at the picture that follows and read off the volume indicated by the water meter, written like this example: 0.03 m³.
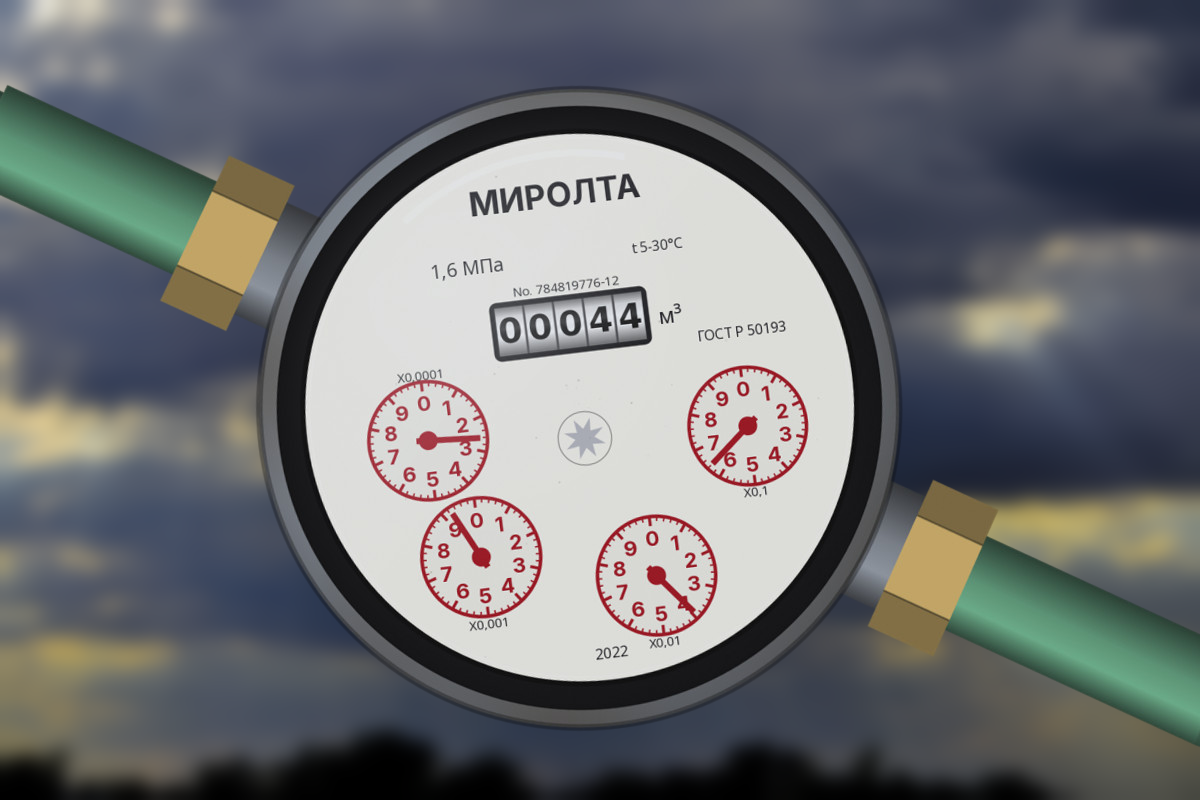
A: 44.6392 m³
